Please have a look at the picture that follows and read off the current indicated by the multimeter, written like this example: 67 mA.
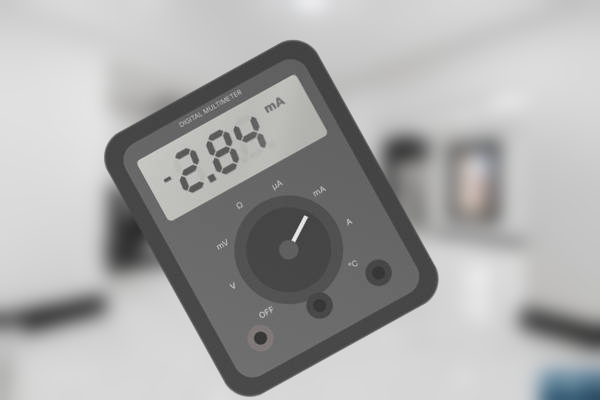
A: -2.84 mA
